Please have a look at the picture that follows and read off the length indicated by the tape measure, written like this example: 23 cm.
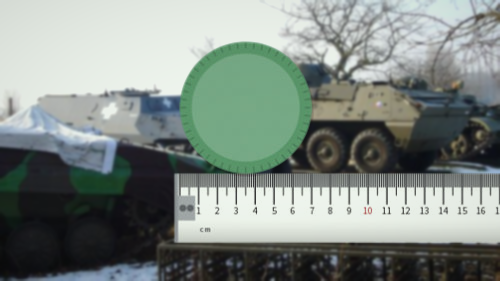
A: 7 cm
